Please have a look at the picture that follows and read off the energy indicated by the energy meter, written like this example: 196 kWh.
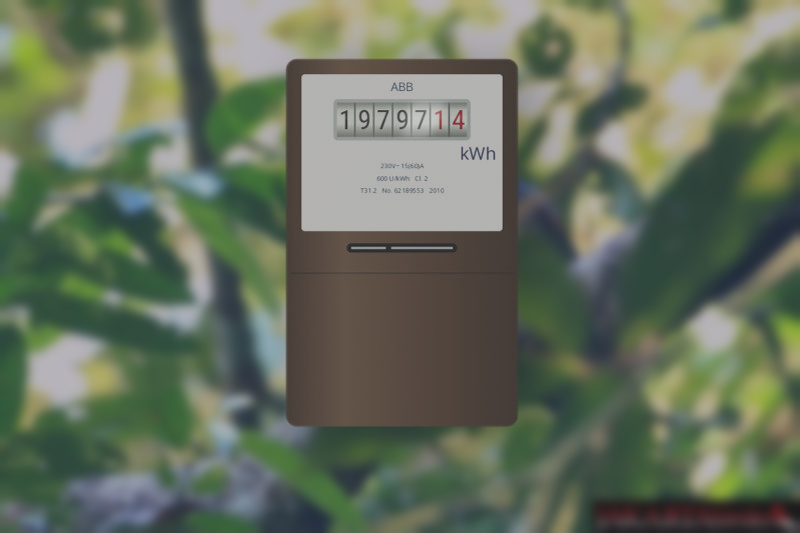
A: 19797.14 kWh
